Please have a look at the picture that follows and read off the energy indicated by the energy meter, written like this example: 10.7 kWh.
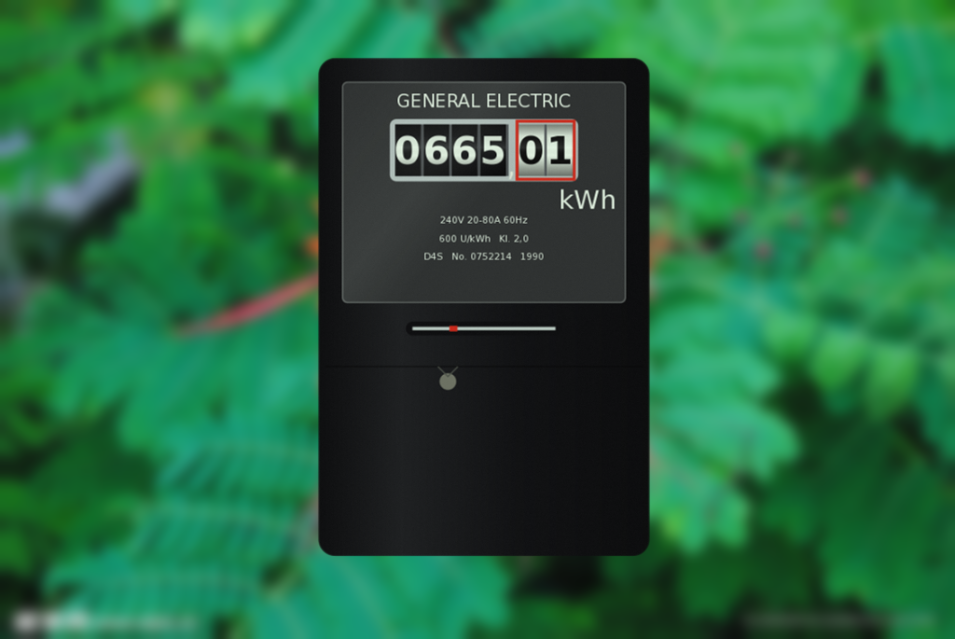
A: 665.01 kWh
